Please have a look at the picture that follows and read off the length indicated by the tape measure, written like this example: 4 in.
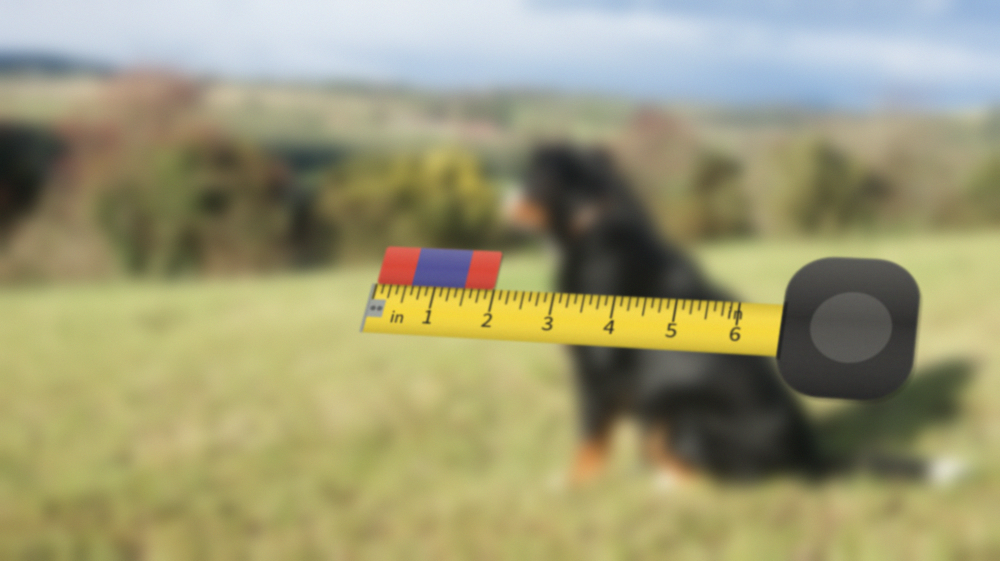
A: 2 in
